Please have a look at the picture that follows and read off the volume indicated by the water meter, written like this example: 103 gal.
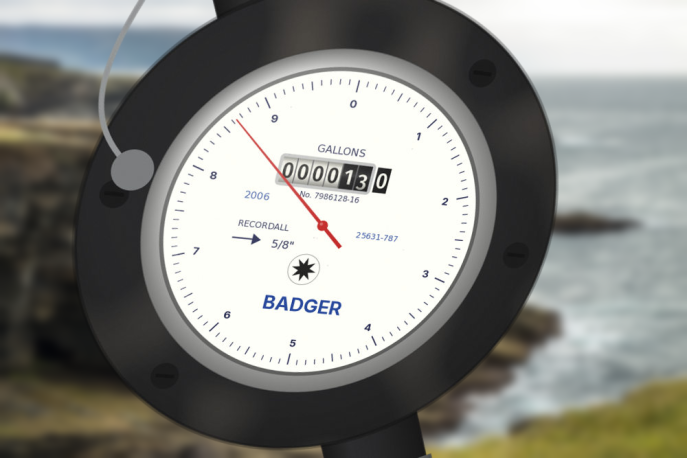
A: 128.6 gal
